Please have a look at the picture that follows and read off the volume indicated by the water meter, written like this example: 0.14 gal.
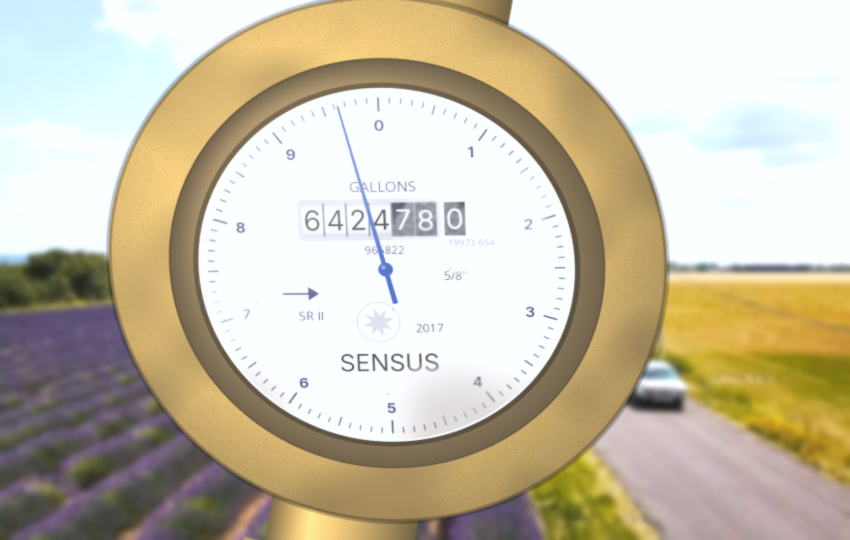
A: 6424779.6 gal
